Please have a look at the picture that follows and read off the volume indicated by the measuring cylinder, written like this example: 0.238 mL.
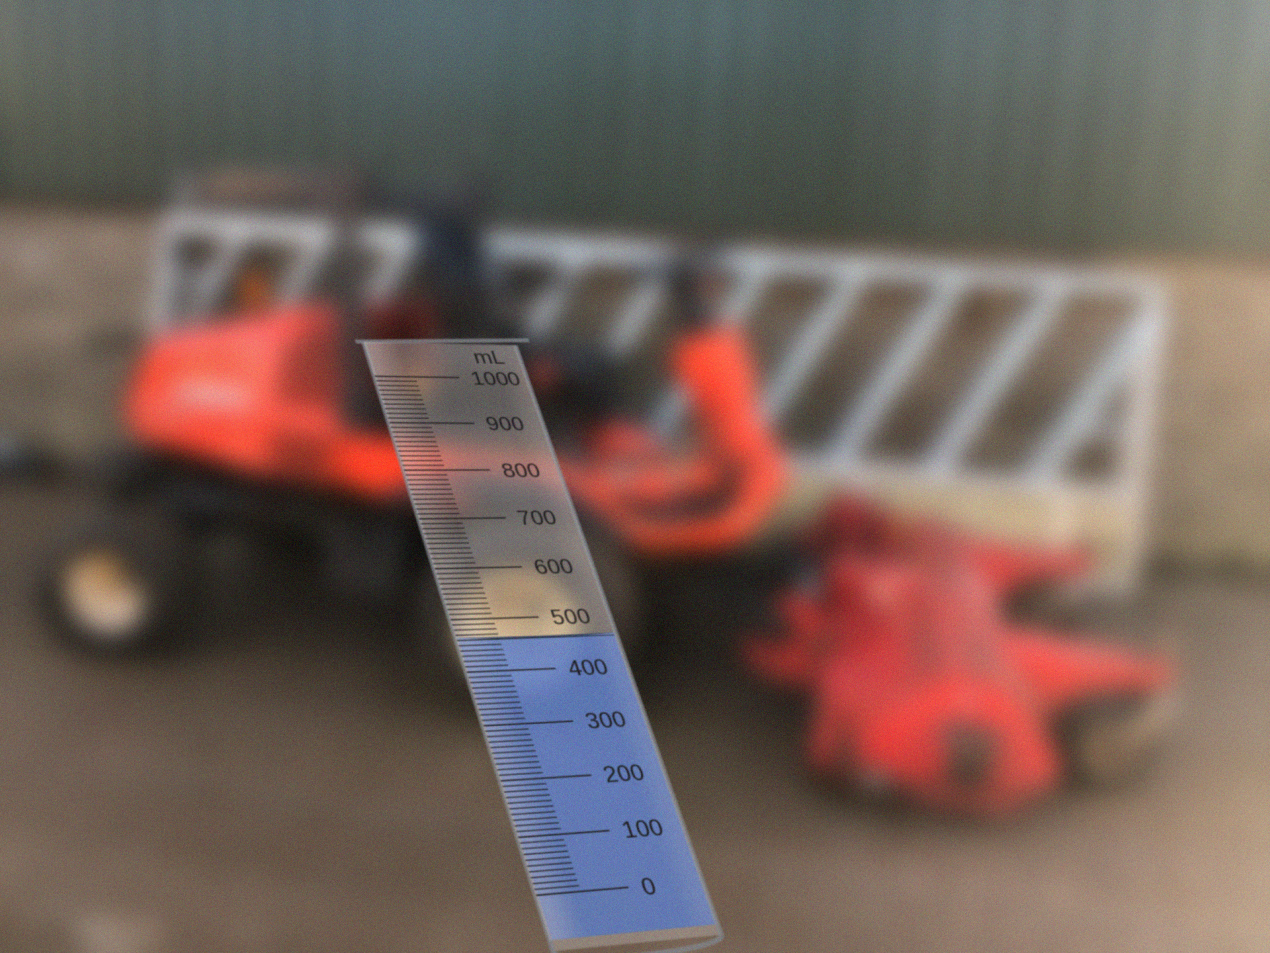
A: 460 mL
